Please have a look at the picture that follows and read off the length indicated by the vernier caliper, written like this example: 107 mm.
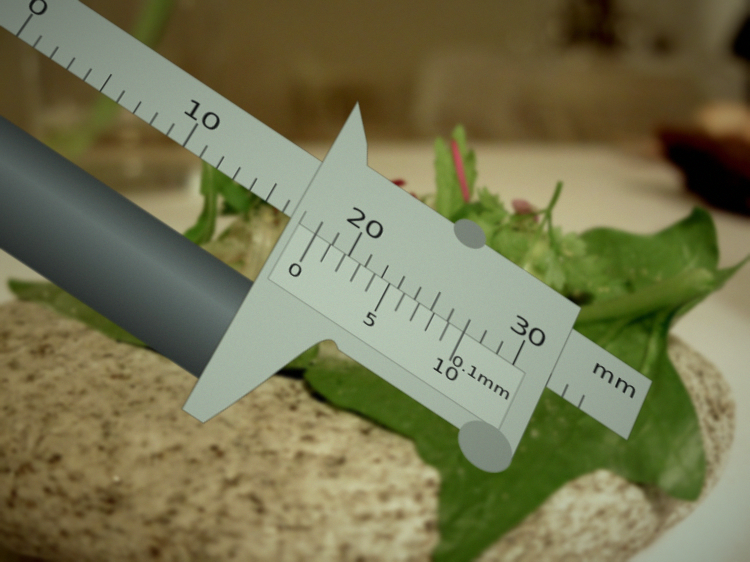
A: 18.0 mm
